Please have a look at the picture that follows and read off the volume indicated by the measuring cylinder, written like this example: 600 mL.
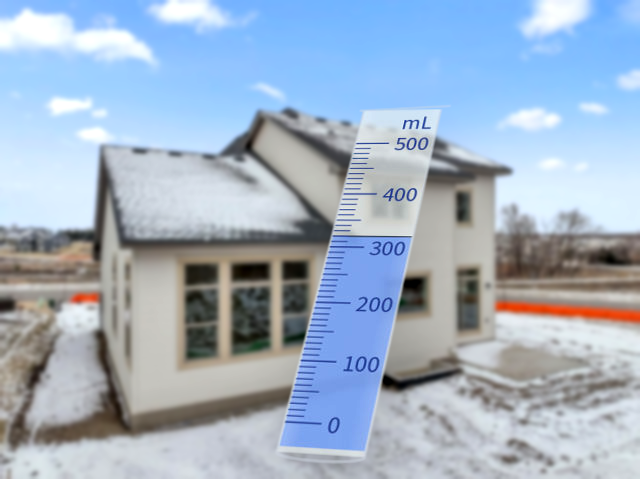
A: 320 mL
